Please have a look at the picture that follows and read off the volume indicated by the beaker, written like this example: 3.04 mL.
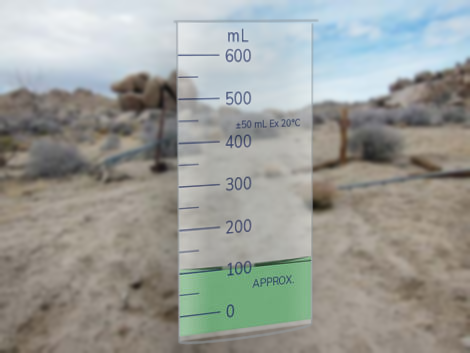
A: 100 mL
